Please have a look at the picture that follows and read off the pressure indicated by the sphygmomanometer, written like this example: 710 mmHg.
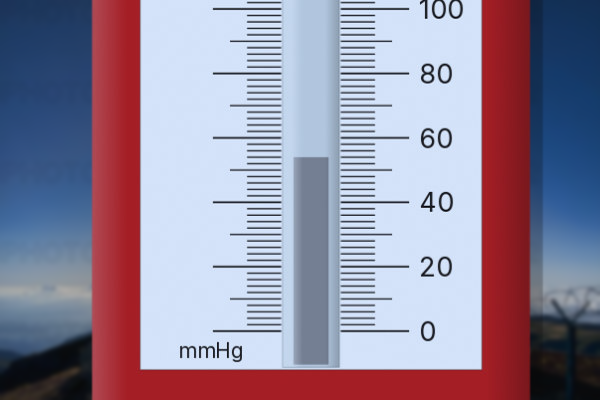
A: 54 mmHg
